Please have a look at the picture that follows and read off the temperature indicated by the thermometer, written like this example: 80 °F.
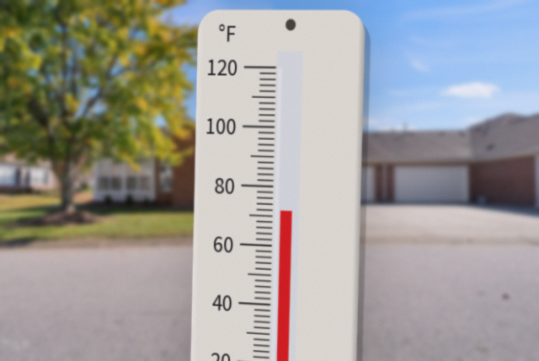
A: 72 °F
